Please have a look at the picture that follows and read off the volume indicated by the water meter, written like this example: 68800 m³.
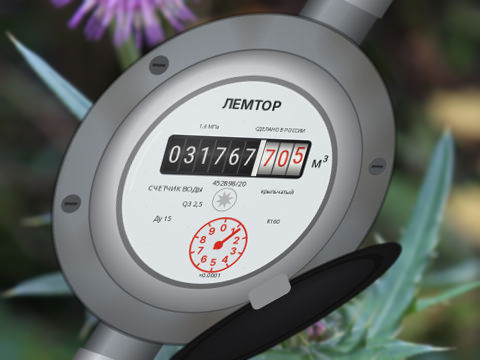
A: 31767.7051 m³
